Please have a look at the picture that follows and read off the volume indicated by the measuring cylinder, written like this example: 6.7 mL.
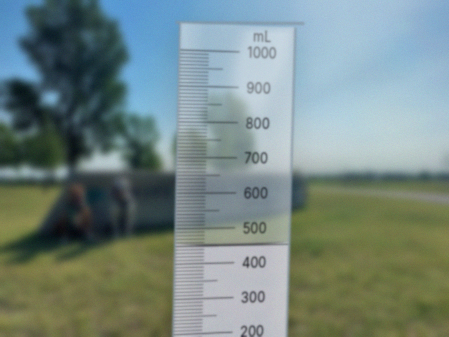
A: 450 mL
